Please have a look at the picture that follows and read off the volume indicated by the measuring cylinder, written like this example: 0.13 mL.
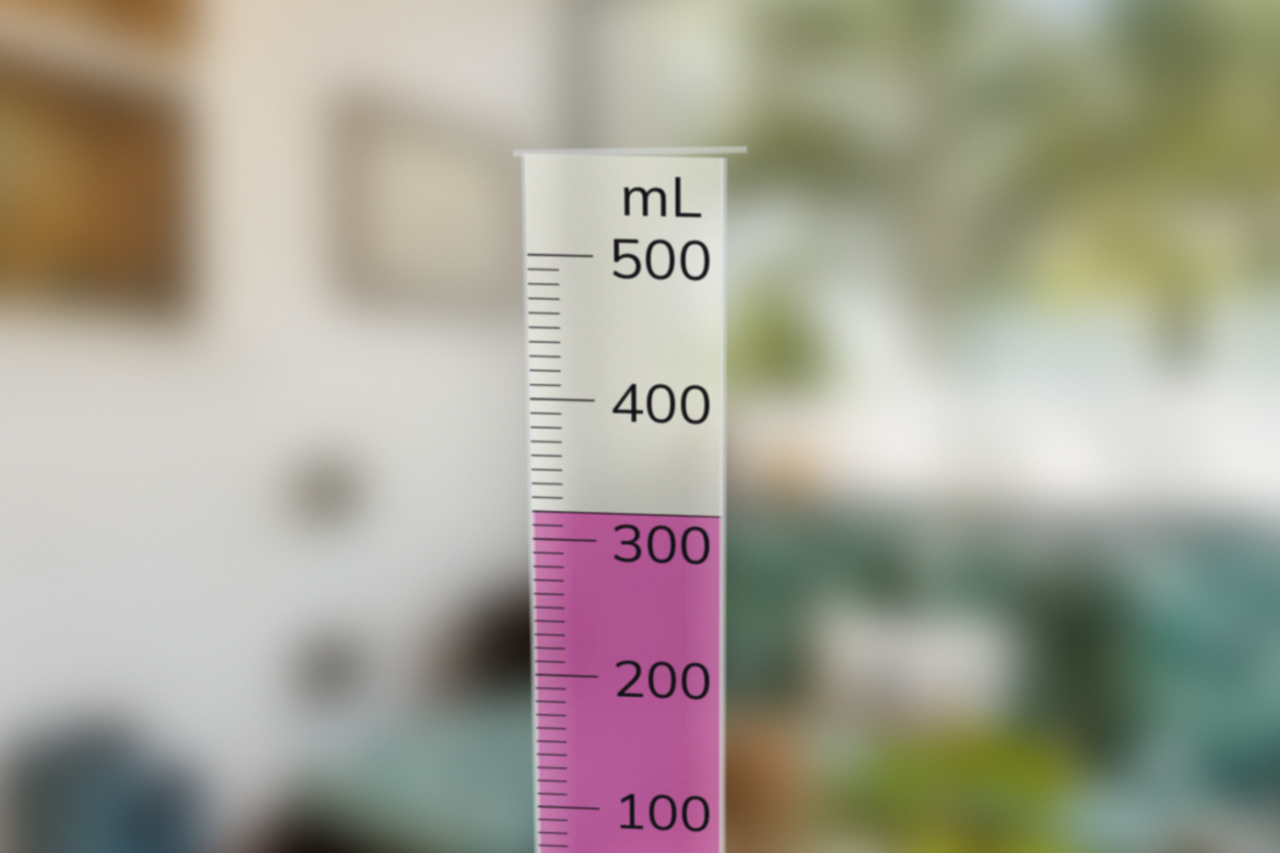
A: 320 mL
